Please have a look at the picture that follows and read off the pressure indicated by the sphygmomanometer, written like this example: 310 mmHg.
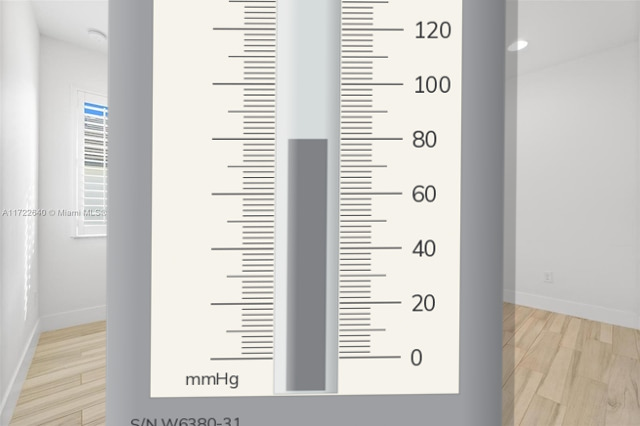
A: 80 mmHg
